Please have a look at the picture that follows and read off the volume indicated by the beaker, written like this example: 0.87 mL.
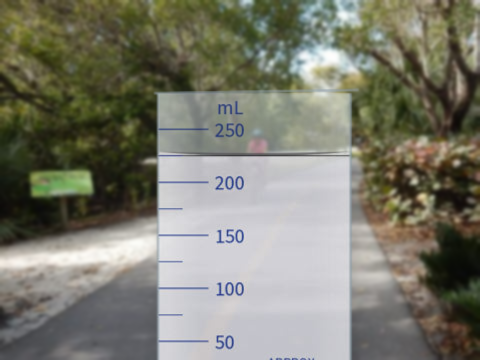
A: 225 mL
